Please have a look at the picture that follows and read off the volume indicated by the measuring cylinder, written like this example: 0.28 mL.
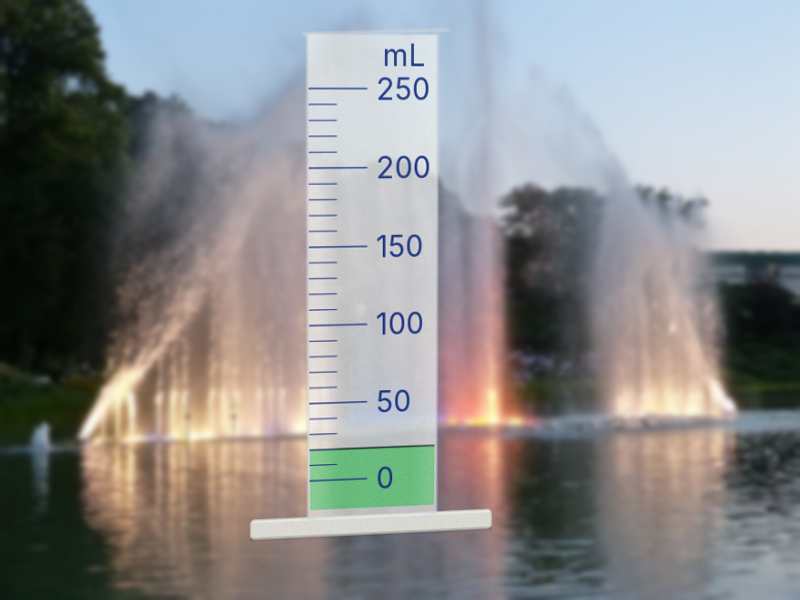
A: 20 mL
